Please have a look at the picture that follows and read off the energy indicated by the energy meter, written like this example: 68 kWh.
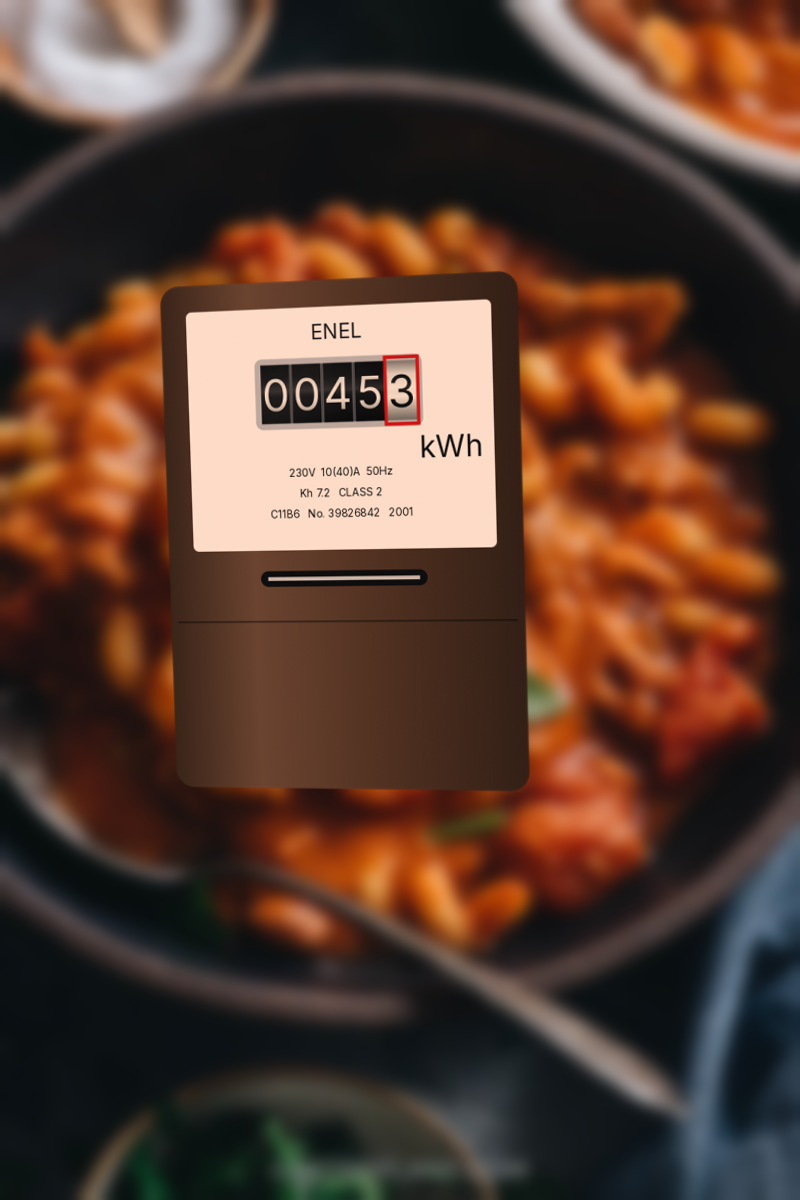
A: 45.3 kWh
